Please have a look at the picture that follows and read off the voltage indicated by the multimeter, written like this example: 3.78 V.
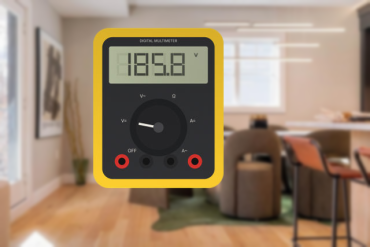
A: 185.8 V
